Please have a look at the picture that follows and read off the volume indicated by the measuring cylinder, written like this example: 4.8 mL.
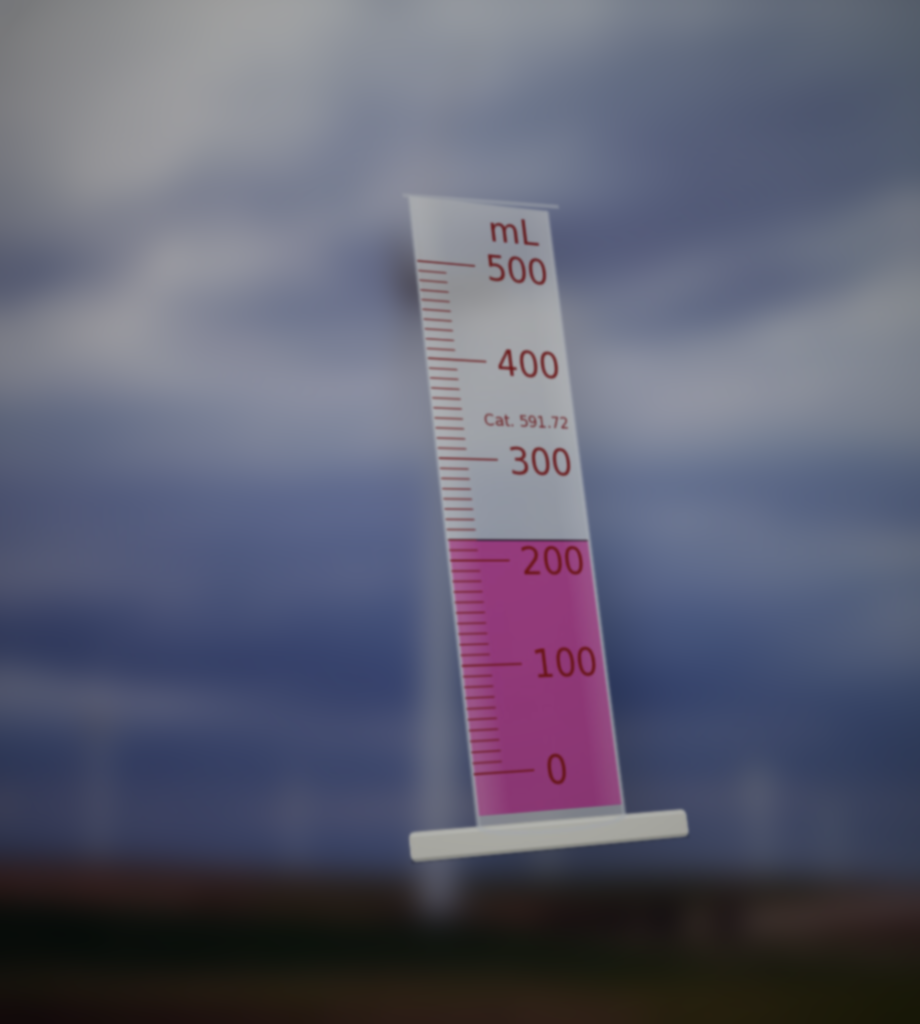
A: 220 mL
